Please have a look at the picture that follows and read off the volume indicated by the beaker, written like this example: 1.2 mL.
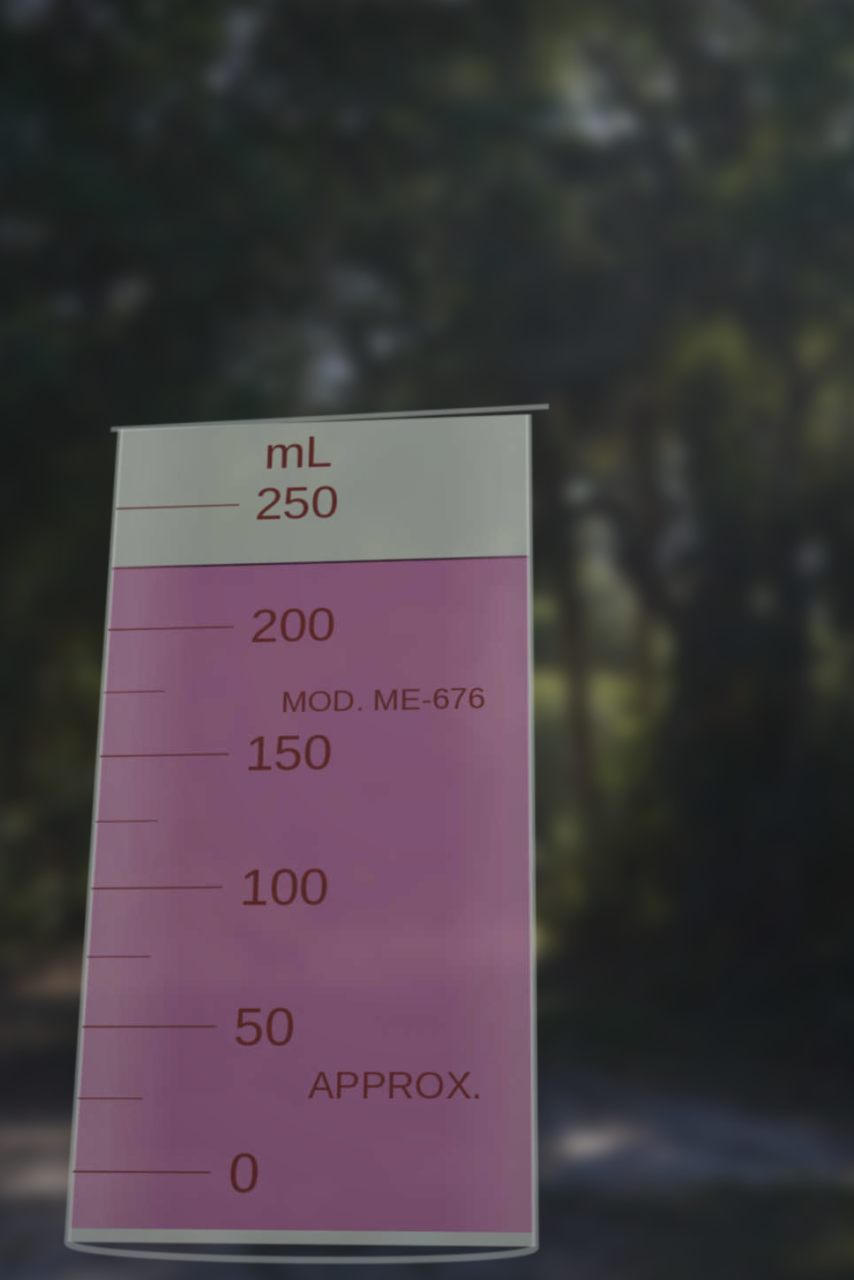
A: 225 mL
